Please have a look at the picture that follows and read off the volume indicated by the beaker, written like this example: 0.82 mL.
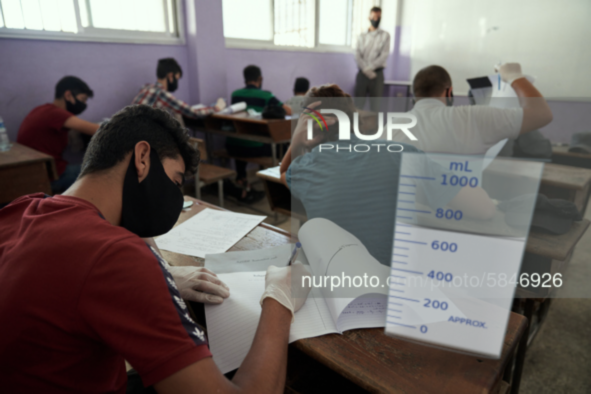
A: 700 mL
